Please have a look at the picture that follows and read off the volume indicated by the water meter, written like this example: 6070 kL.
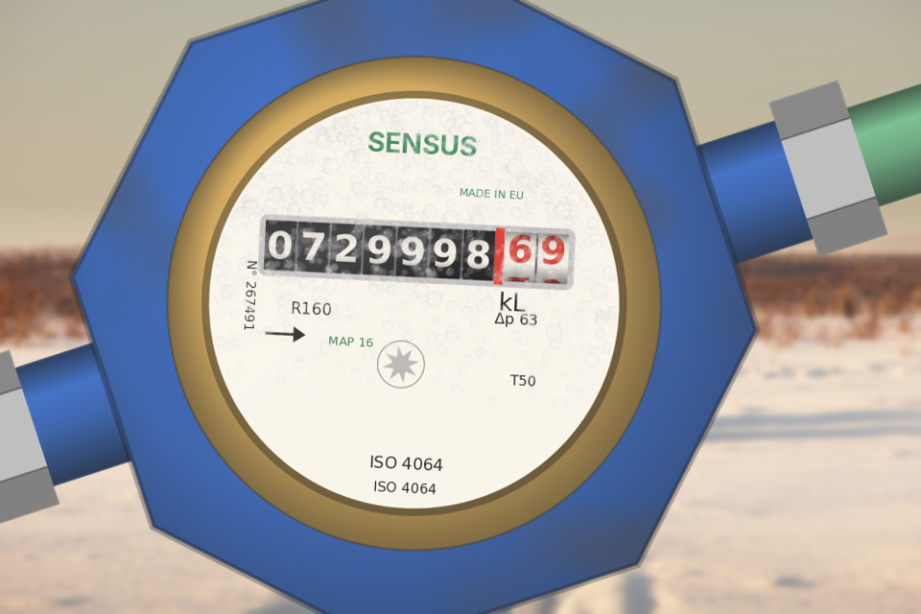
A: 729998.69 kL
